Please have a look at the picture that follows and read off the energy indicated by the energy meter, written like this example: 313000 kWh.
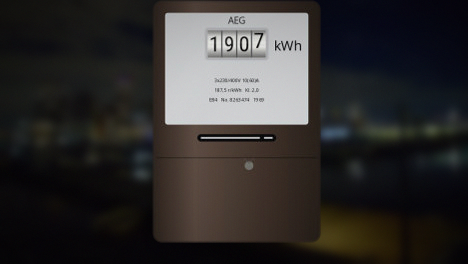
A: 1907 kWh
